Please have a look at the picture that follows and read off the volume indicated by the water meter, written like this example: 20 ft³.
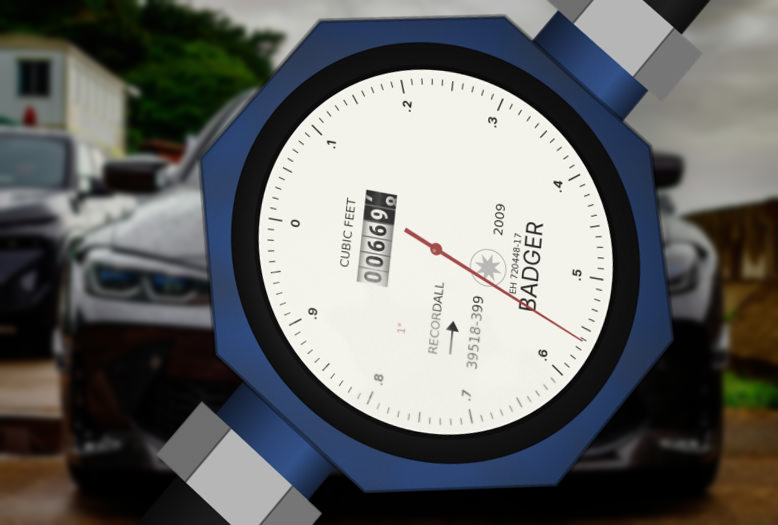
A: 6697.56 ft³
